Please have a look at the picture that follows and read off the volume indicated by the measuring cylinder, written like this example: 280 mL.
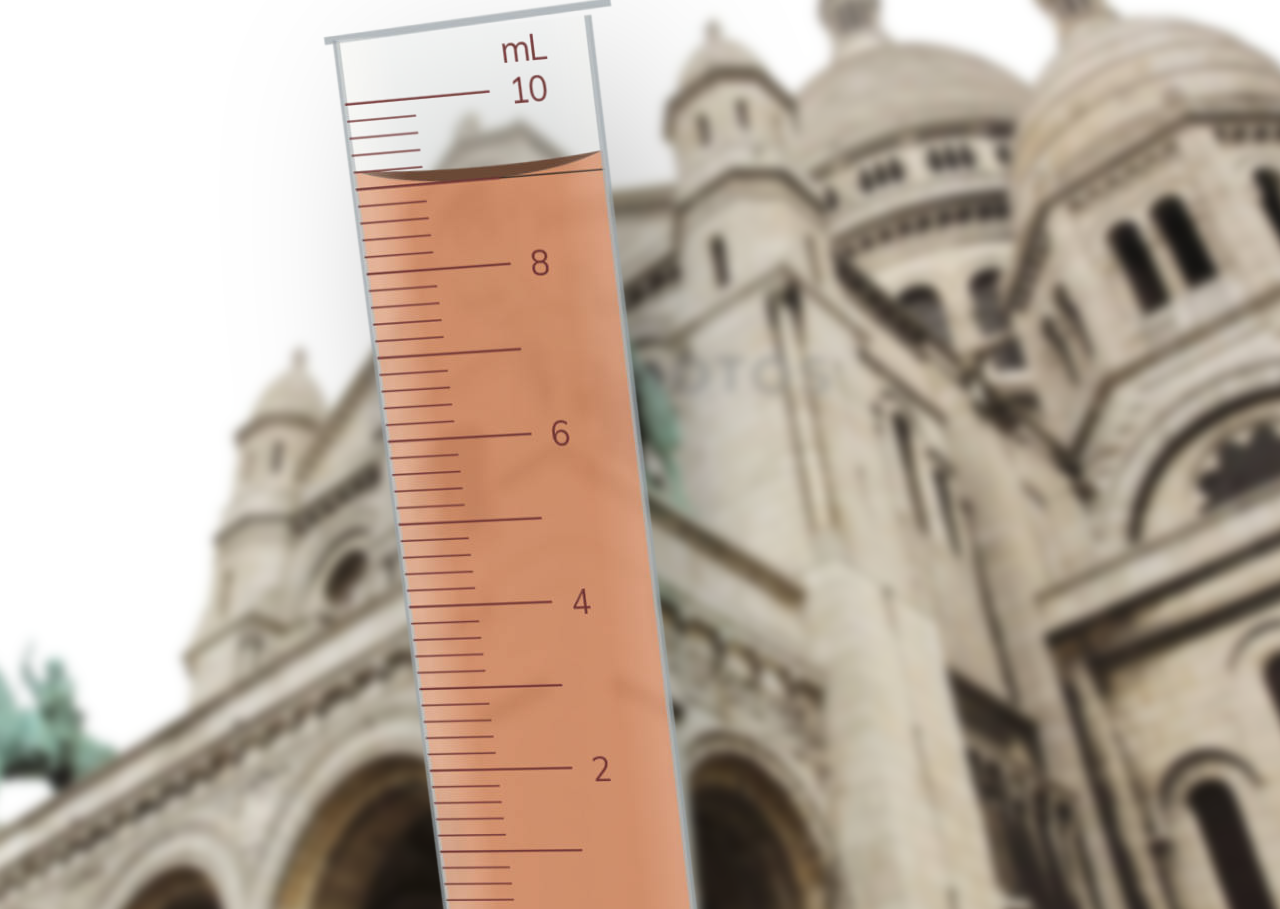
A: 9 mL
